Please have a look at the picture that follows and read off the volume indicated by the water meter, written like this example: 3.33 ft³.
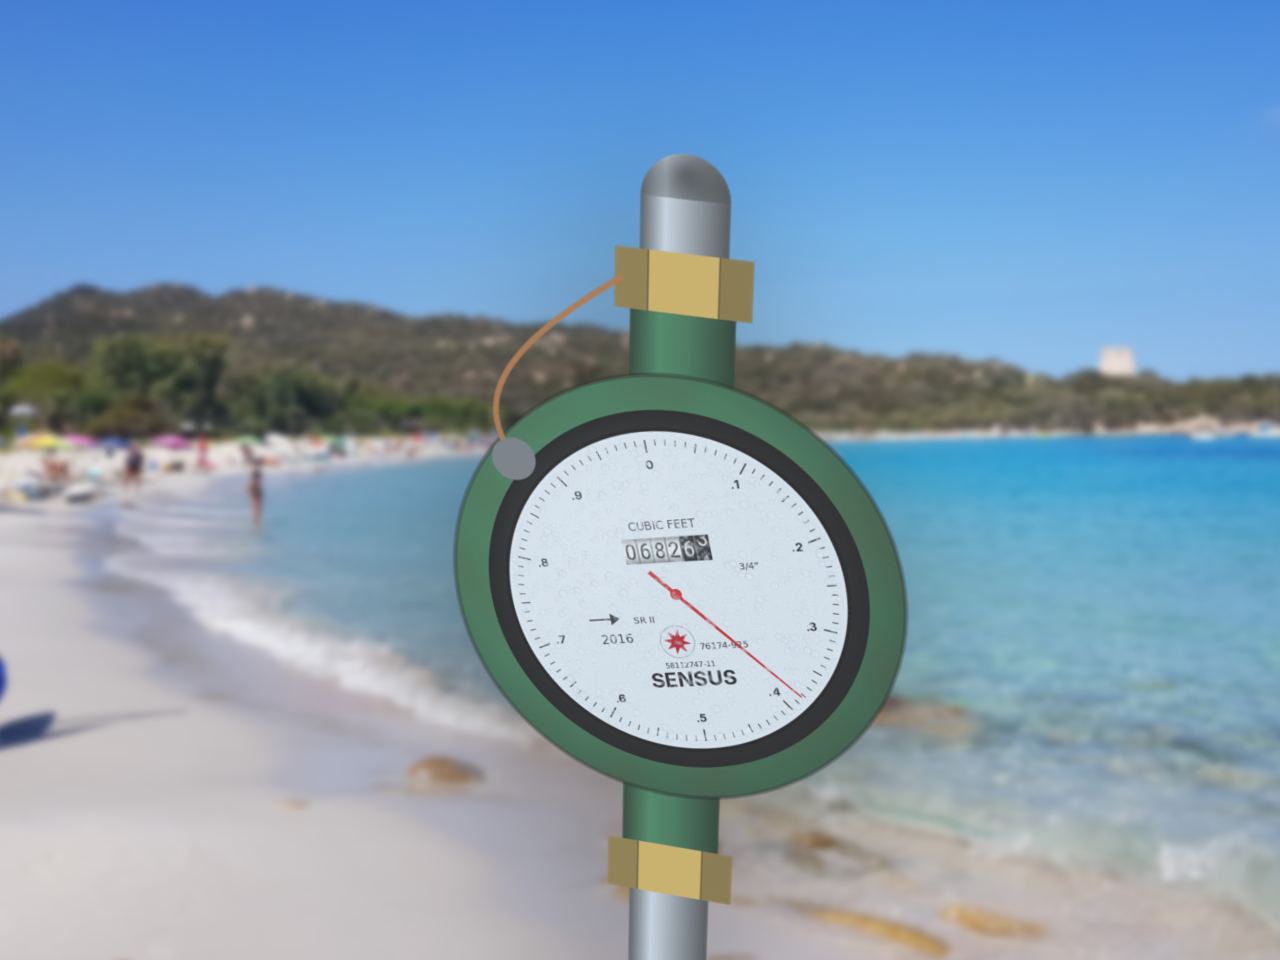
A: 68263.38 ft³
